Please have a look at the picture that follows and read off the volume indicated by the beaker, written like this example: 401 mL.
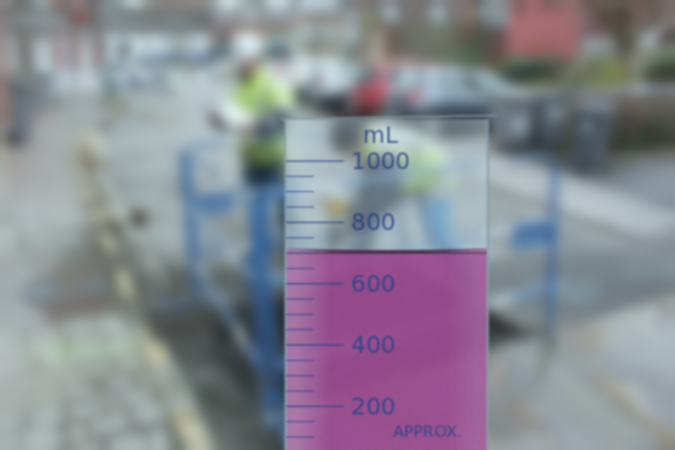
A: 700 mL
